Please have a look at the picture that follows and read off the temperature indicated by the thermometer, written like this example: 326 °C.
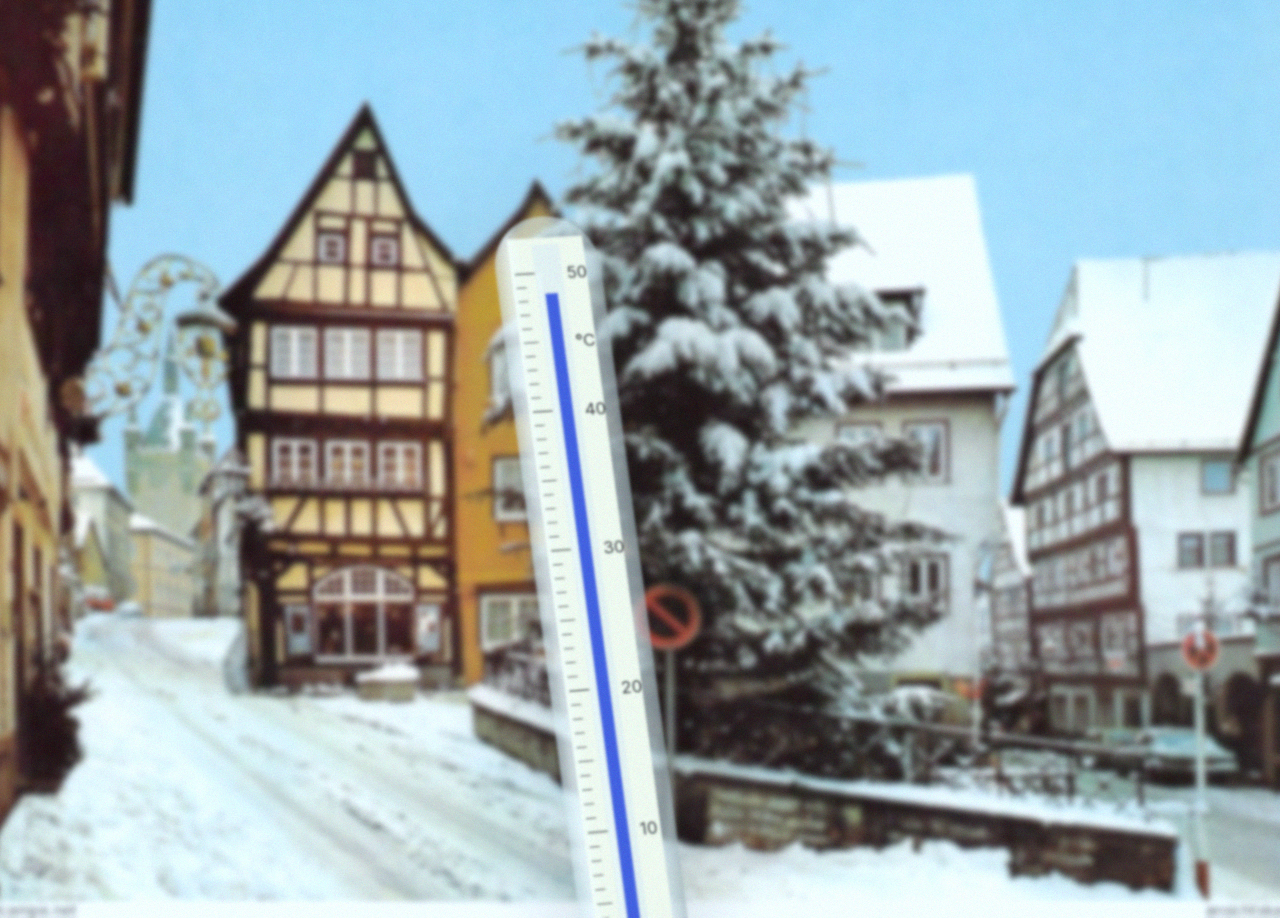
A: 48.5 °C
